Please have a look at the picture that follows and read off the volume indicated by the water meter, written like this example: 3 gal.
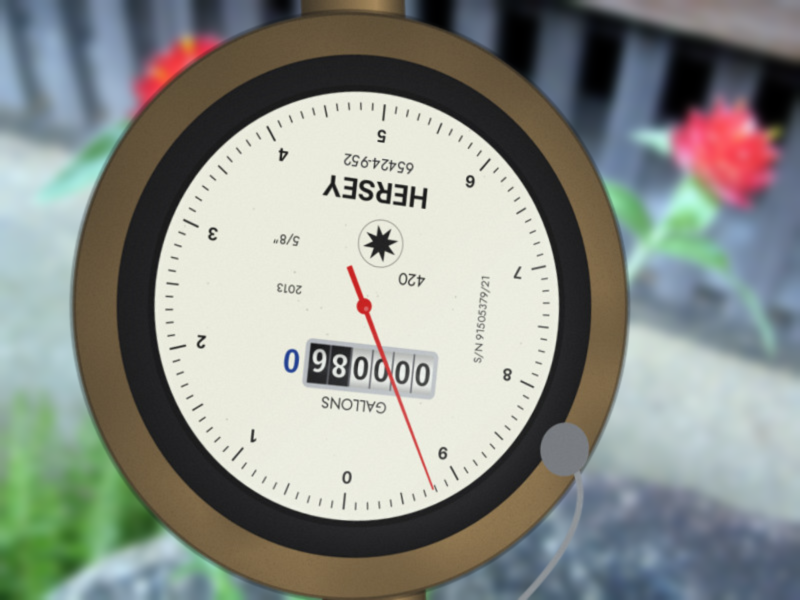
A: 859.2 gal
